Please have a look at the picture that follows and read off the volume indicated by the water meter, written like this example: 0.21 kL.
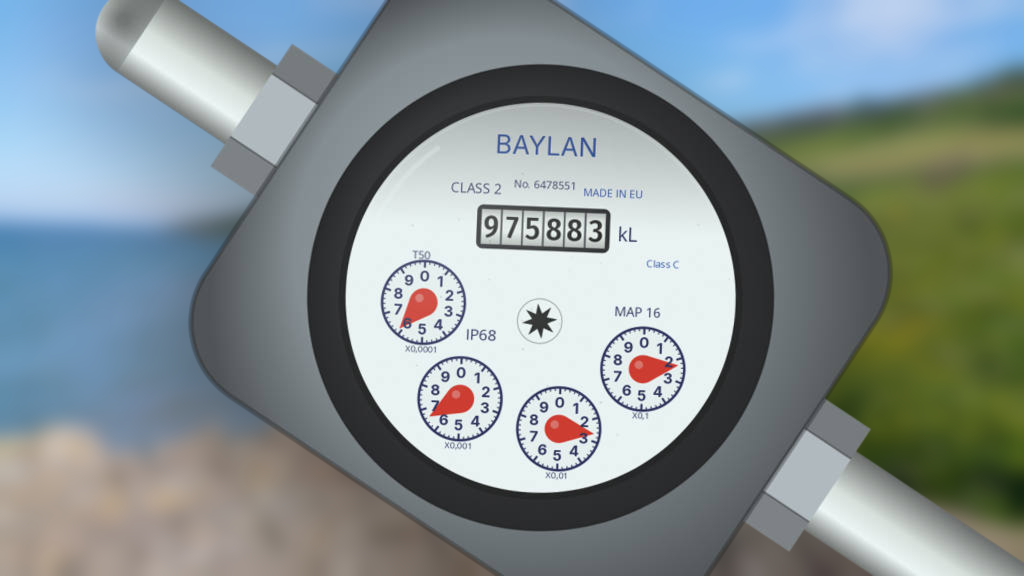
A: 975883.2266 kL
